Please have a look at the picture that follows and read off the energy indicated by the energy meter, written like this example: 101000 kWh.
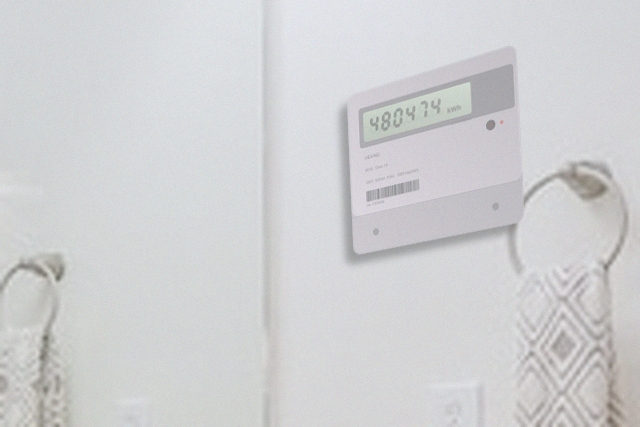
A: 480474 kWh
